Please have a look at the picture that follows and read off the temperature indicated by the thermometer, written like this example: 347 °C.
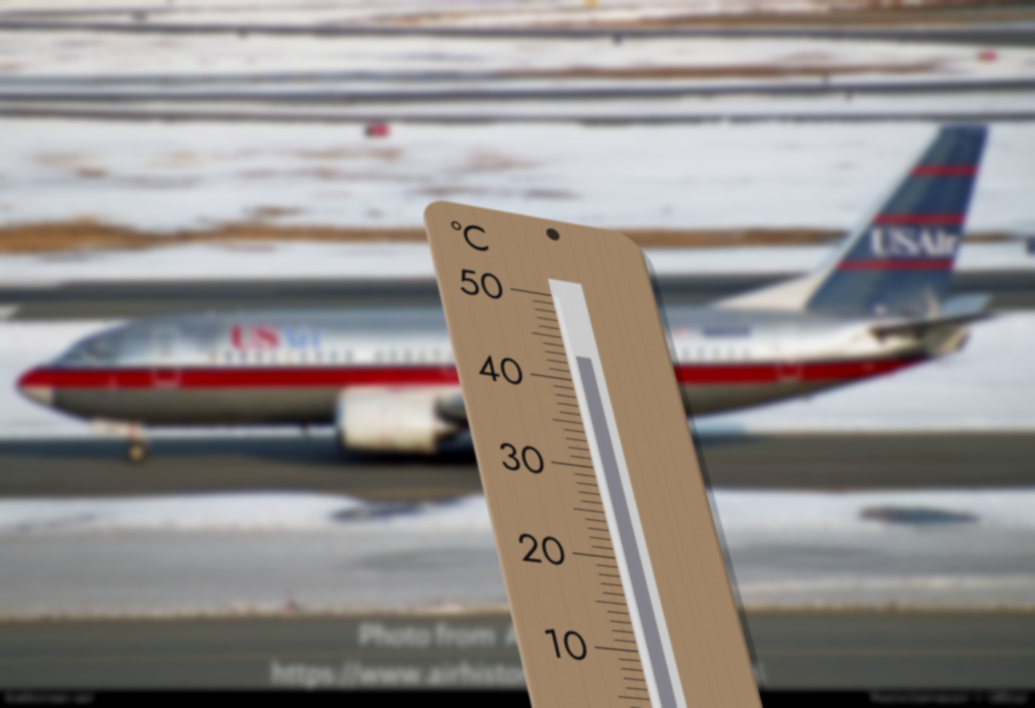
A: 43 °C
